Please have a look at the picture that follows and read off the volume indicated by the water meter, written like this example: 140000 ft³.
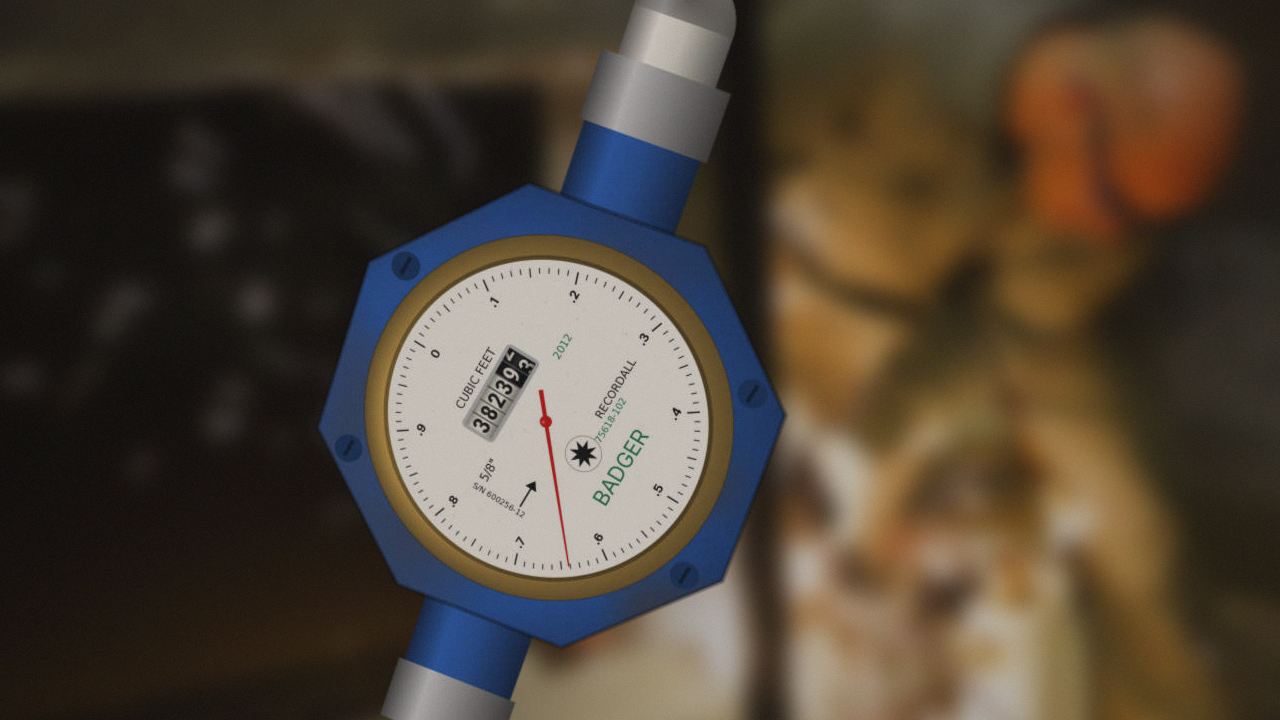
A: 382392.64 ft³
